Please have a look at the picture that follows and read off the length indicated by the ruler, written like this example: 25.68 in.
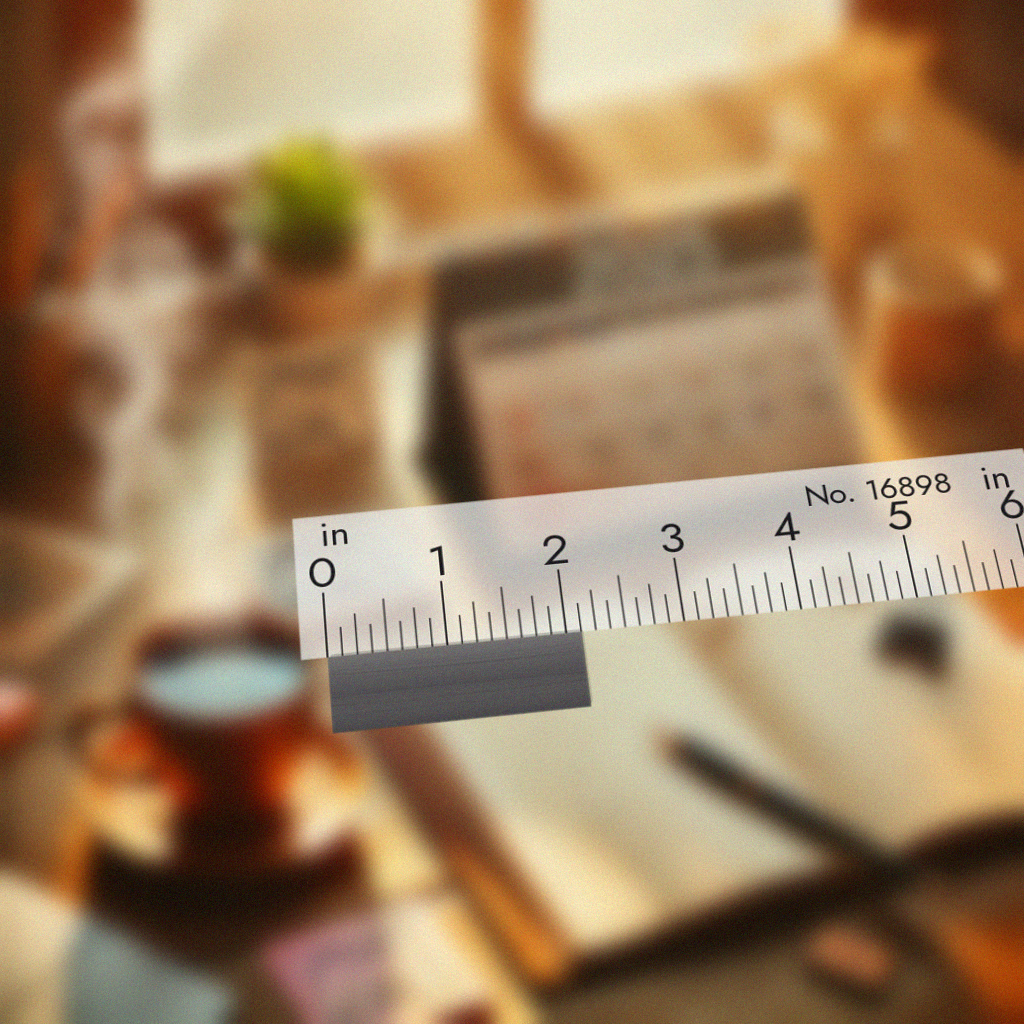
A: 2.125 in
